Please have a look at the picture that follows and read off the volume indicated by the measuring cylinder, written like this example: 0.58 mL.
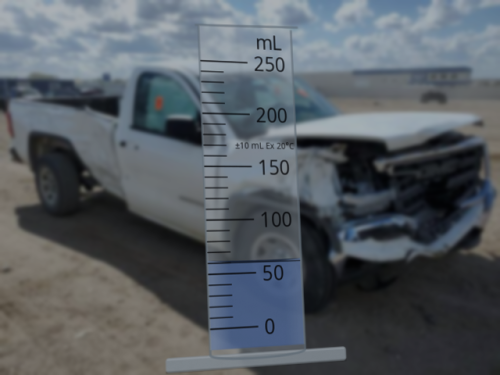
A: 60 mL
